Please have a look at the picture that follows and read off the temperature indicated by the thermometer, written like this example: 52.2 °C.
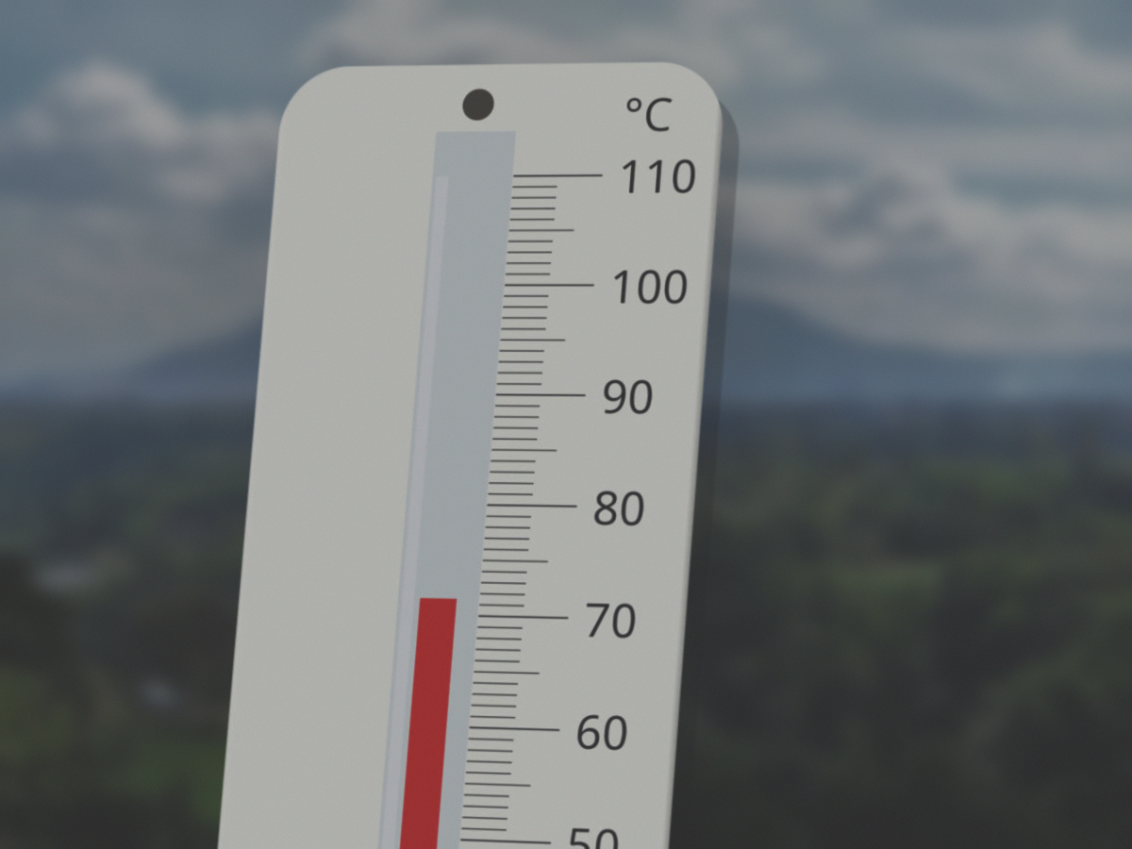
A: 71.5 °C
